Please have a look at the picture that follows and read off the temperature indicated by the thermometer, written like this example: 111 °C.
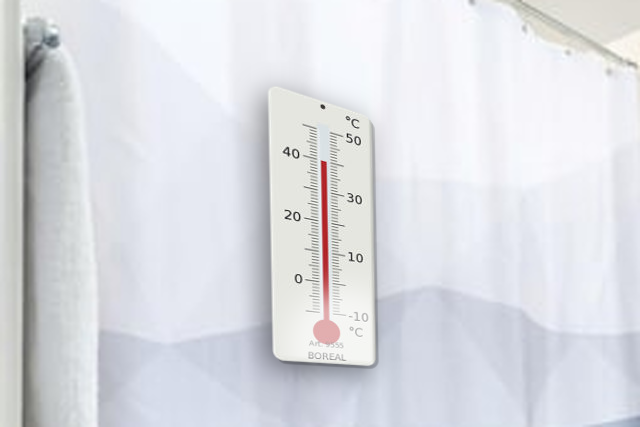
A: 40 °C
